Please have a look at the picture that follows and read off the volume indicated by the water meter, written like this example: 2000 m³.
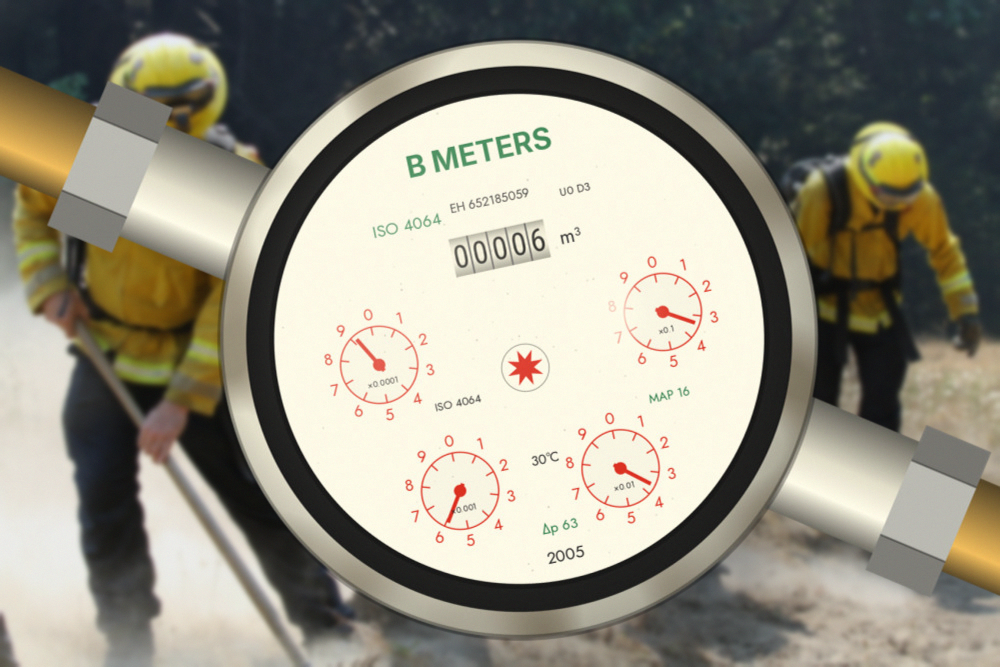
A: 6.3359 m³
